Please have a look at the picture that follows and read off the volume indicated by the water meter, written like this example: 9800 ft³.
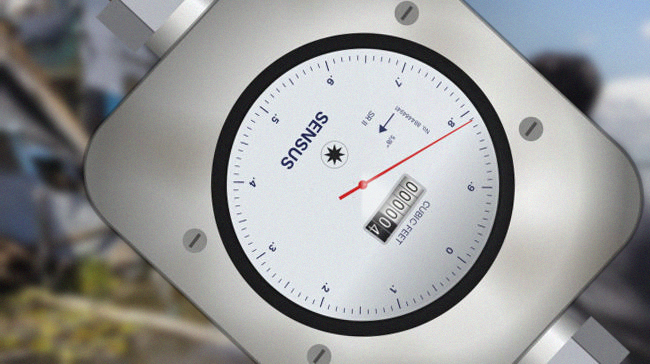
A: 3.81 ft³
